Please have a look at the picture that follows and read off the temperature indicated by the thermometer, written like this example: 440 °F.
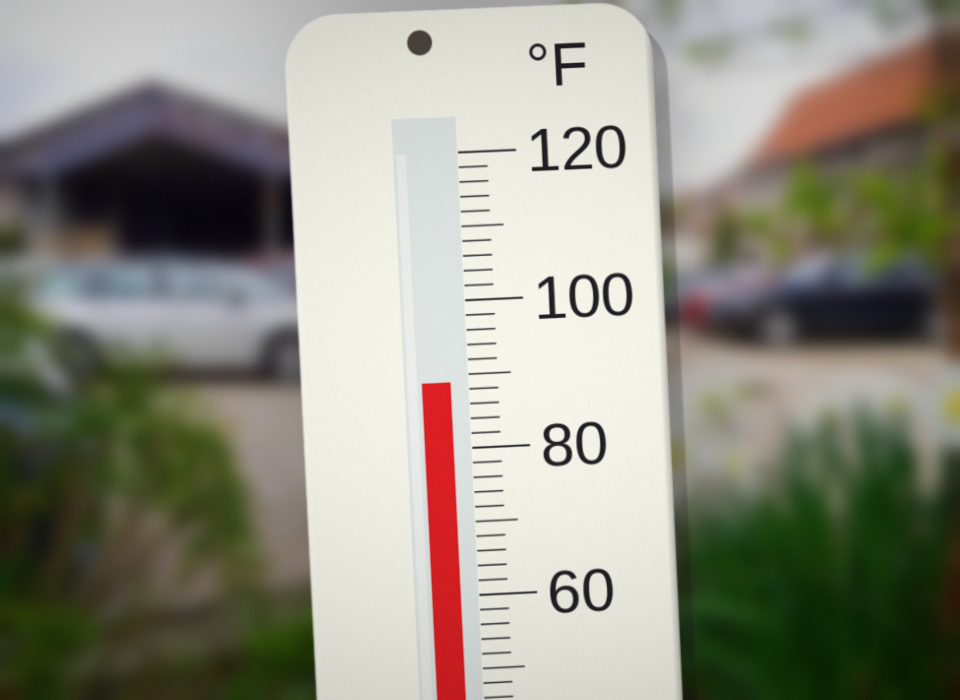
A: 89 °F
